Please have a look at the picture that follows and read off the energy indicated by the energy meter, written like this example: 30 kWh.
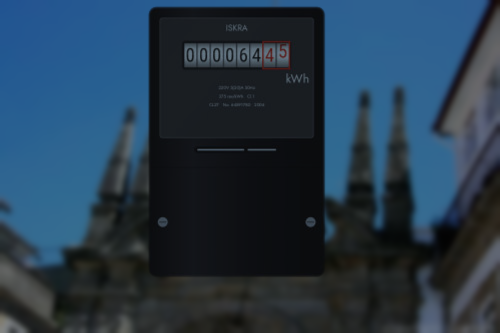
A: 64.45 kWh
